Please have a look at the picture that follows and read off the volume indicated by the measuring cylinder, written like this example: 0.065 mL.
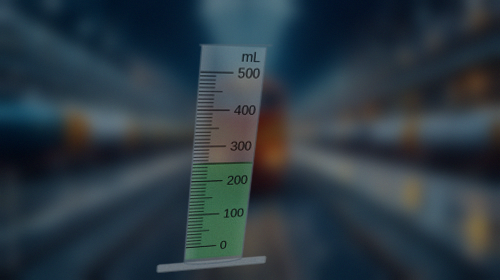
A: 250 mL
